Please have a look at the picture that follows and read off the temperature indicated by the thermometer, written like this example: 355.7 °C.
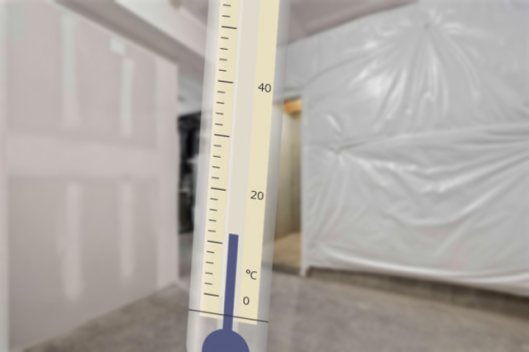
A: 12 °C
